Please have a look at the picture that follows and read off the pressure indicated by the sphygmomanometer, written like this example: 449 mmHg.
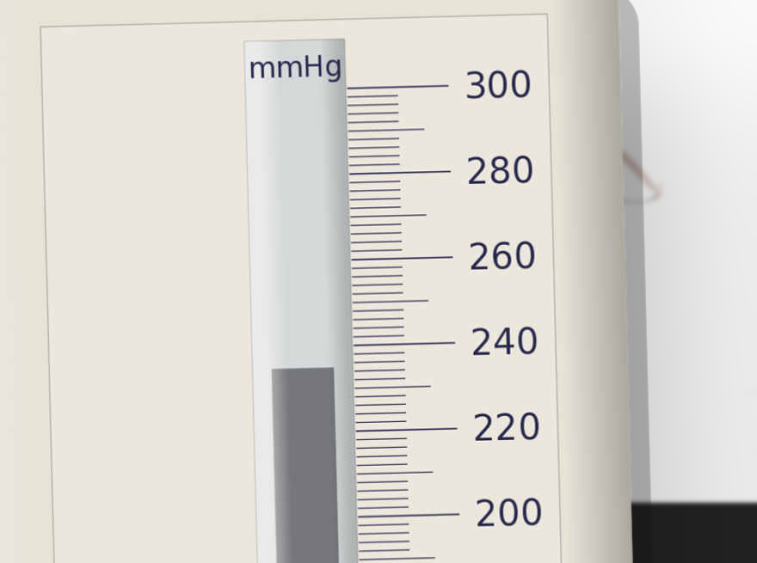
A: 235 mmHg
